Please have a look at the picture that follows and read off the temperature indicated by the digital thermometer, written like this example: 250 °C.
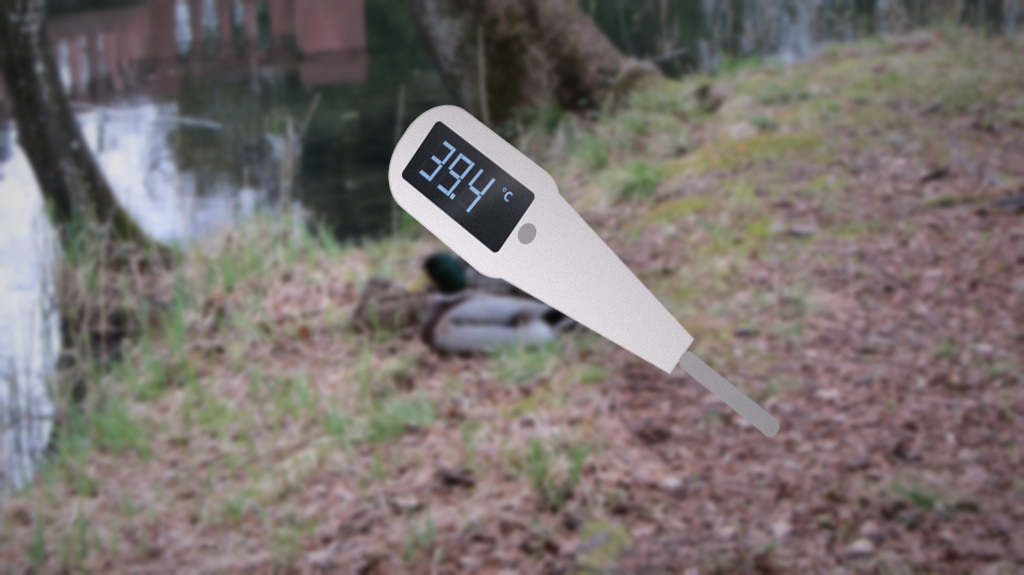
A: 39.4 °C
